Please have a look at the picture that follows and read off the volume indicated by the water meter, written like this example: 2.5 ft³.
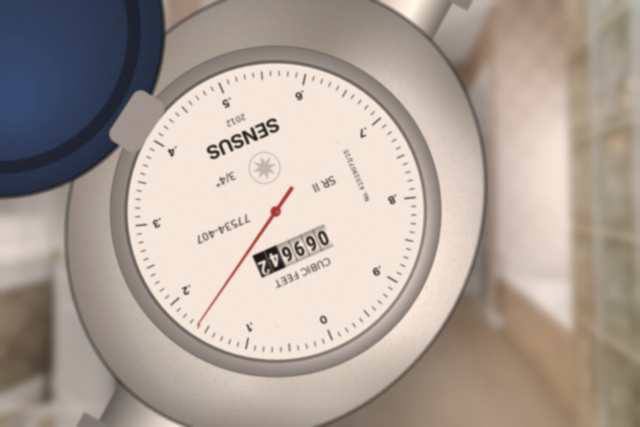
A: 69642.16 ft³
